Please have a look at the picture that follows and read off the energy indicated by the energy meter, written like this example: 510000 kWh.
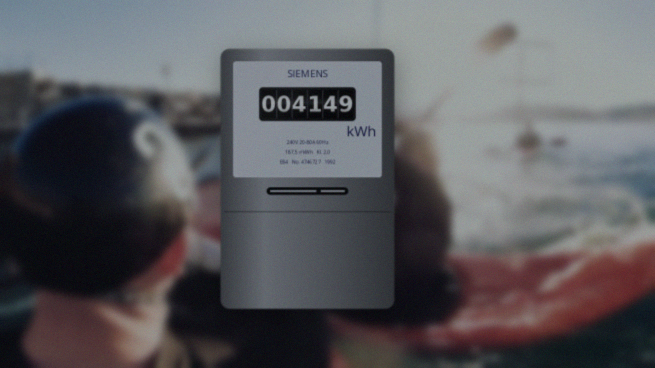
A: 4149 kWh
